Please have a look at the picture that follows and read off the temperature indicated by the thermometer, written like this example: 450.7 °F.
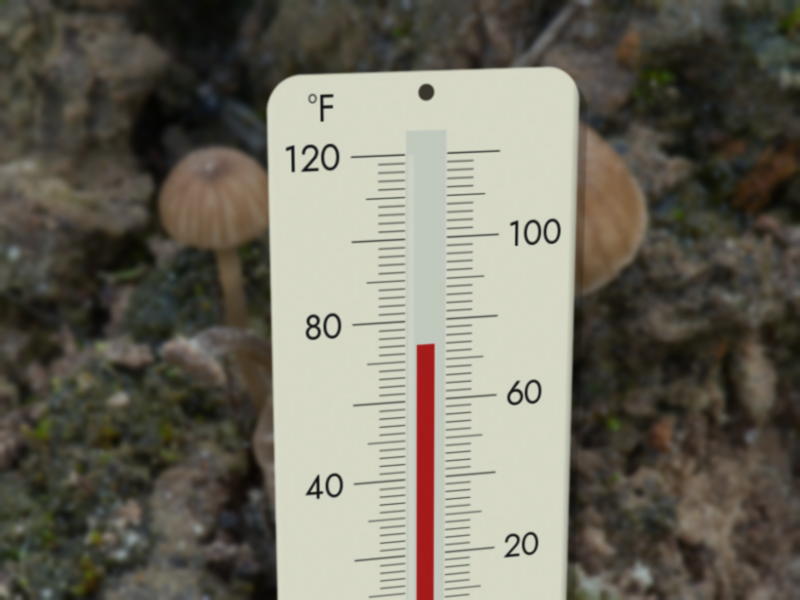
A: 74 °F
